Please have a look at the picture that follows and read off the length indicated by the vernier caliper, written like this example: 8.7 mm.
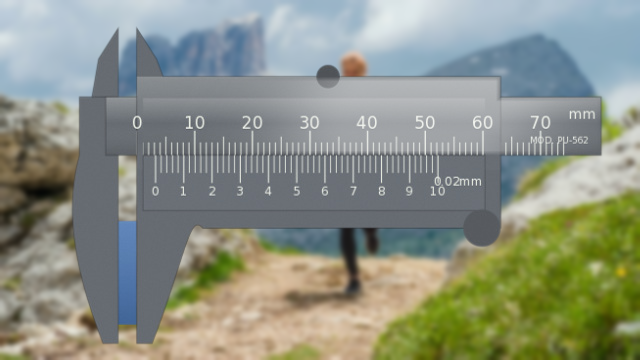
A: 3.2 mm
